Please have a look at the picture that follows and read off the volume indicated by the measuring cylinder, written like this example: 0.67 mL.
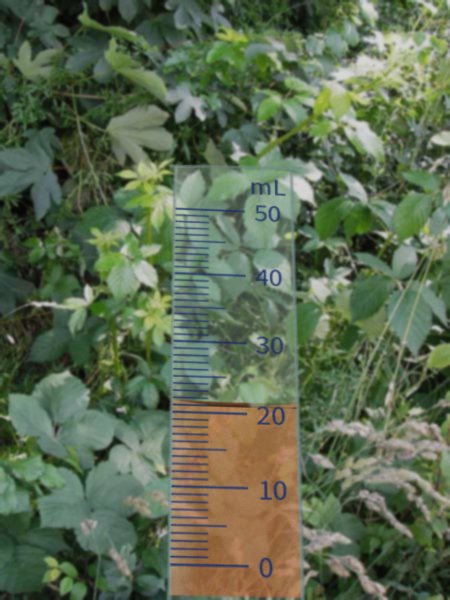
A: 21 mL
